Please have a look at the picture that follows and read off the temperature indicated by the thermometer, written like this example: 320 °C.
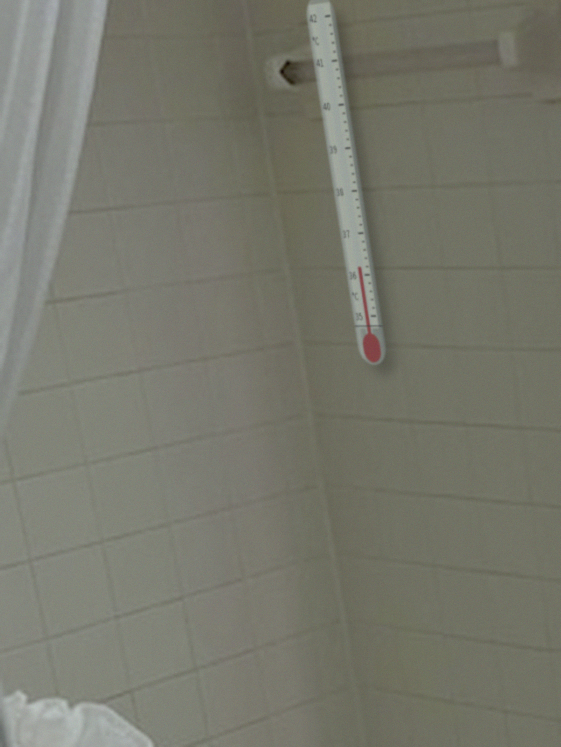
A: 36.2 °C
